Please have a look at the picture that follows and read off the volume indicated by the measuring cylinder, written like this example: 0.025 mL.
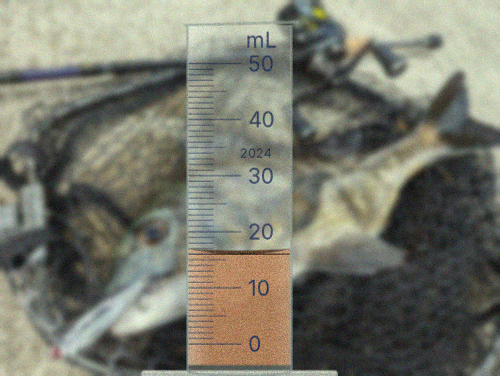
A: 16 mL
